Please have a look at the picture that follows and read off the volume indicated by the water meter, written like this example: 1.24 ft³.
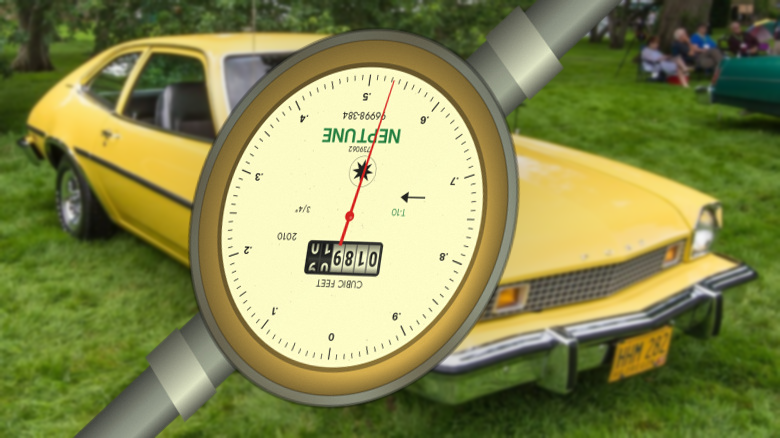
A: 18909.53 ft³
